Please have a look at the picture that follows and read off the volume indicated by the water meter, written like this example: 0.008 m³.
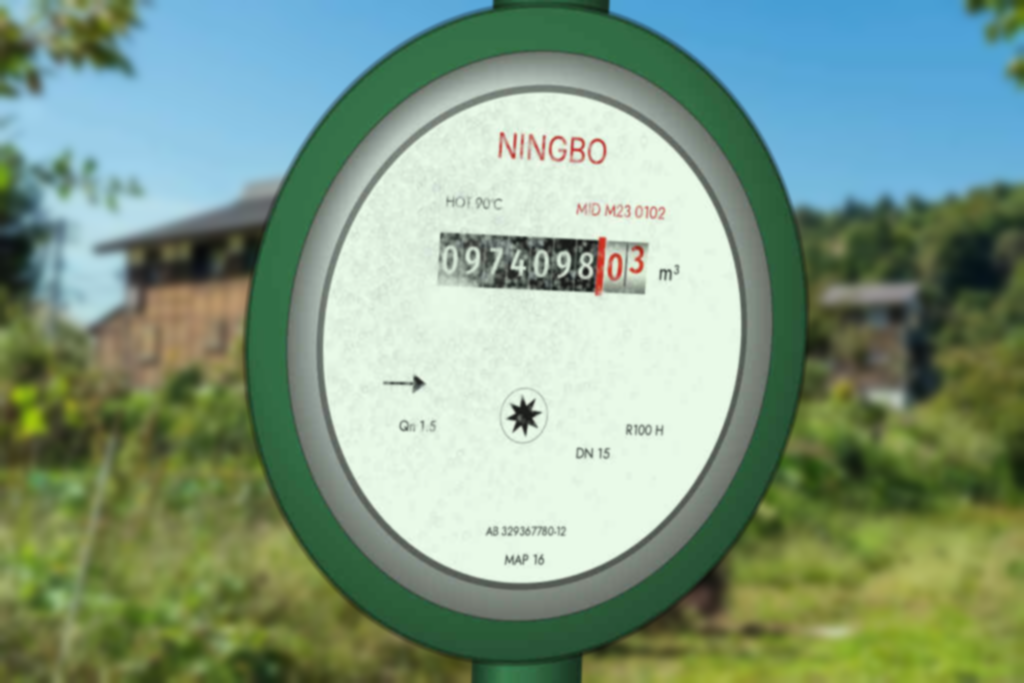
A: 974098.03 m³
